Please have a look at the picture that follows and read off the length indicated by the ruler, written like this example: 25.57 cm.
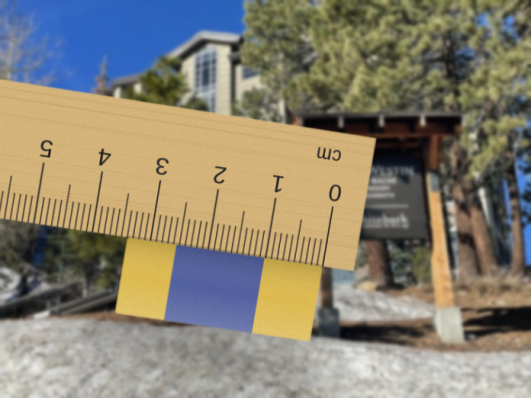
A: 3.4 cm
